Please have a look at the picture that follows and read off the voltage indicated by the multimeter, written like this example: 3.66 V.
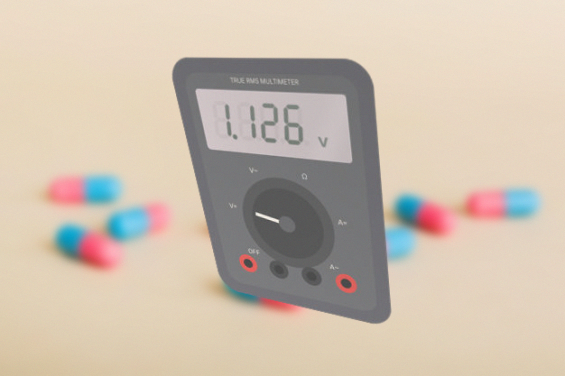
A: 1.126 V
